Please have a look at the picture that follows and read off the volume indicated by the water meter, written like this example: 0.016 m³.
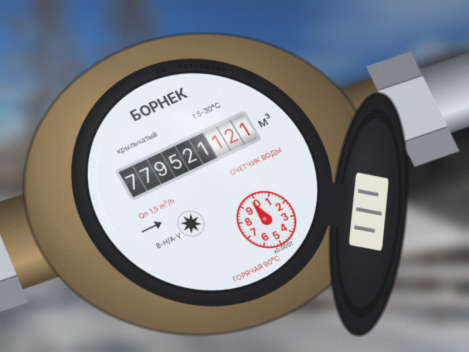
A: 779521.1209 m³
